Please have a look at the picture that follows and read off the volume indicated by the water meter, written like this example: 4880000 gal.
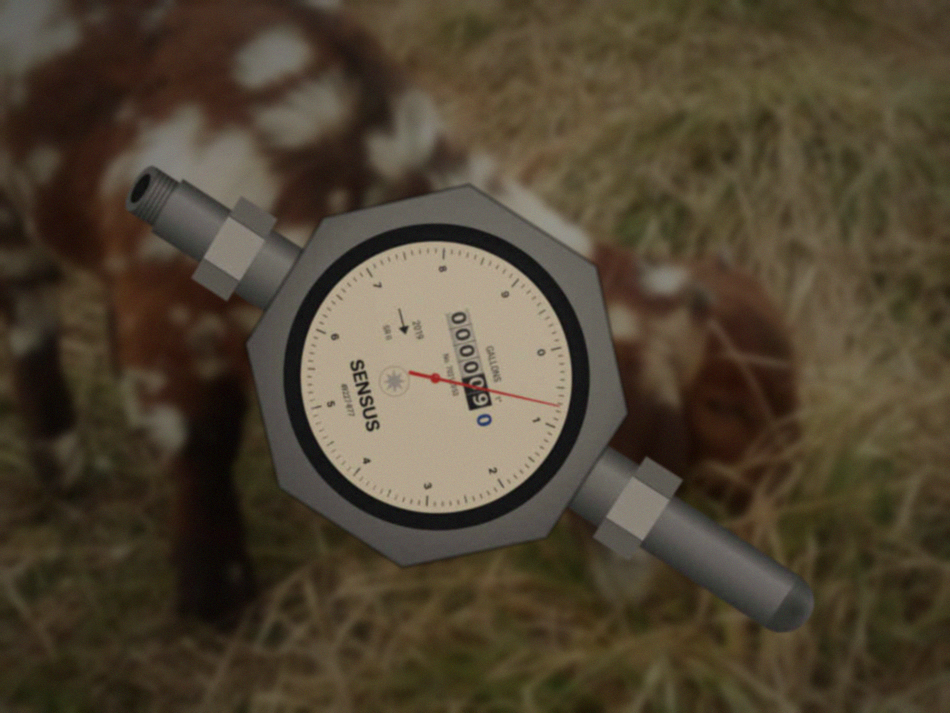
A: 90.7 gal
